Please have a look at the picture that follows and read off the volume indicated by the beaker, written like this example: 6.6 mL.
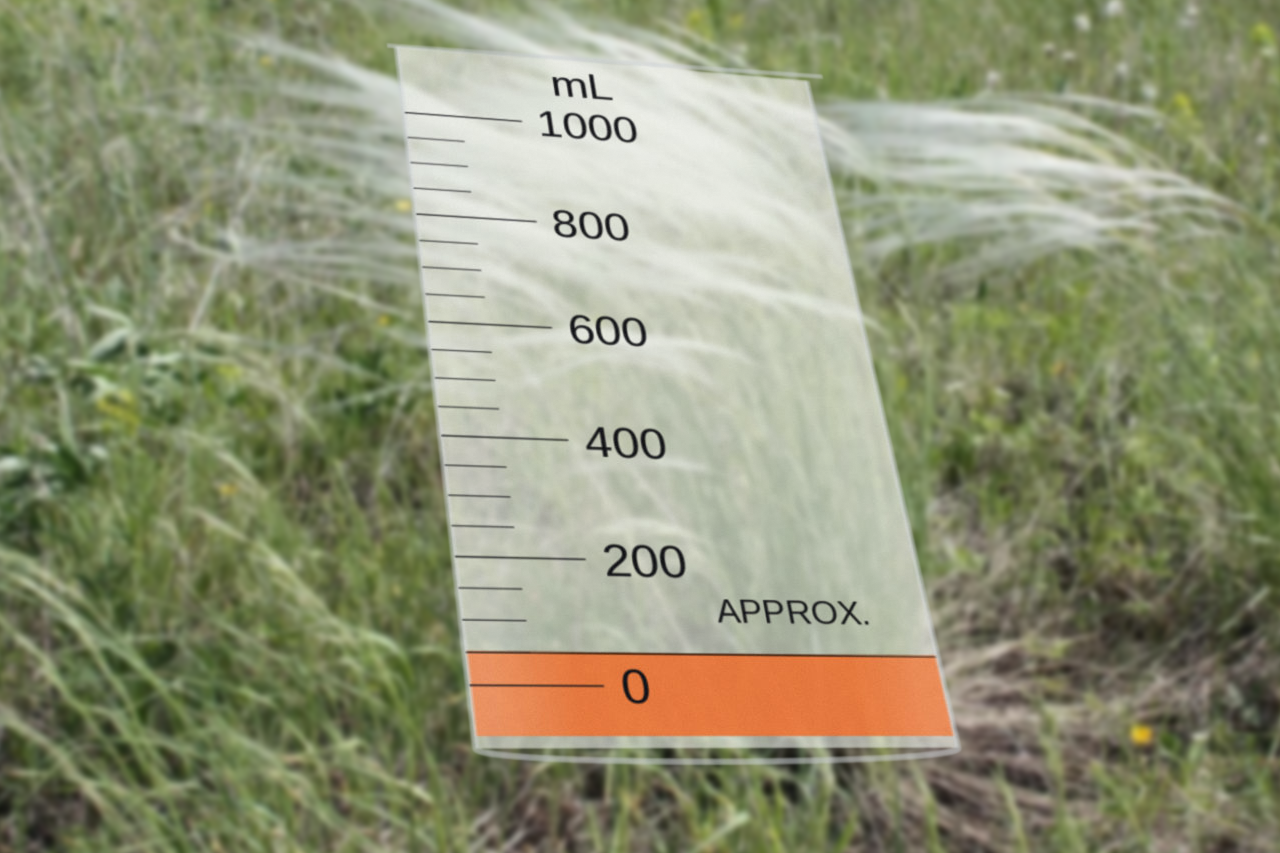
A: 50 mL
